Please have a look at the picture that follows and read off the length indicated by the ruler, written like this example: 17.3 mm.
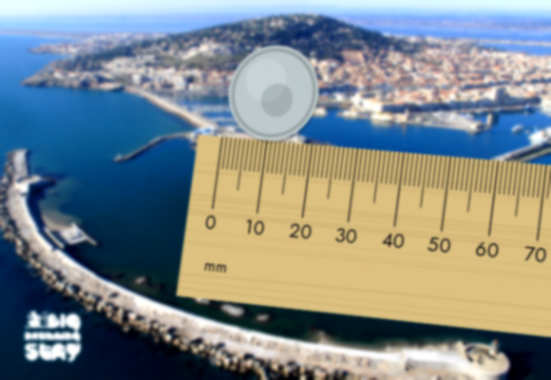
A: 20 mm
